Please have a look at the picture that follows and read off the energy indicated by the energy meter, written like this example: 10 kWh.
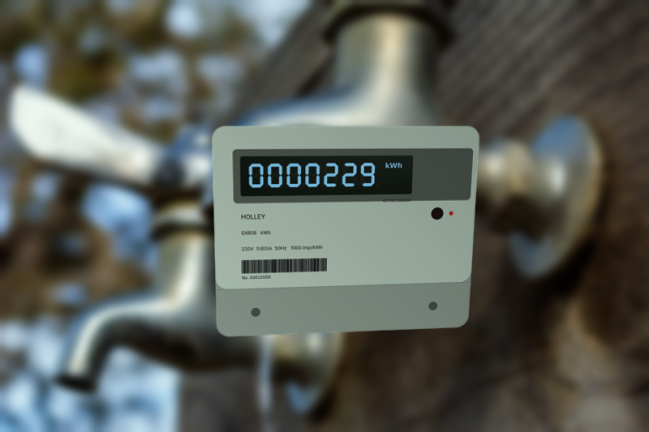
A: 229 kWh
